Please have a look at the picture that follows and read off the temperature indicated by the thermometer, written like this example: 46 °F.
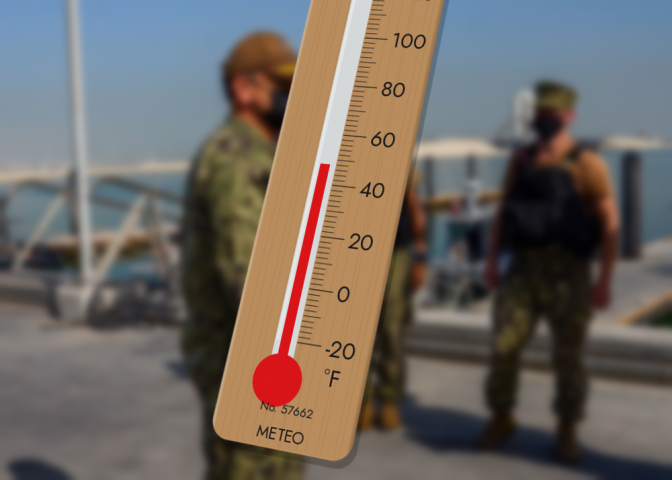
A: 48 °F
